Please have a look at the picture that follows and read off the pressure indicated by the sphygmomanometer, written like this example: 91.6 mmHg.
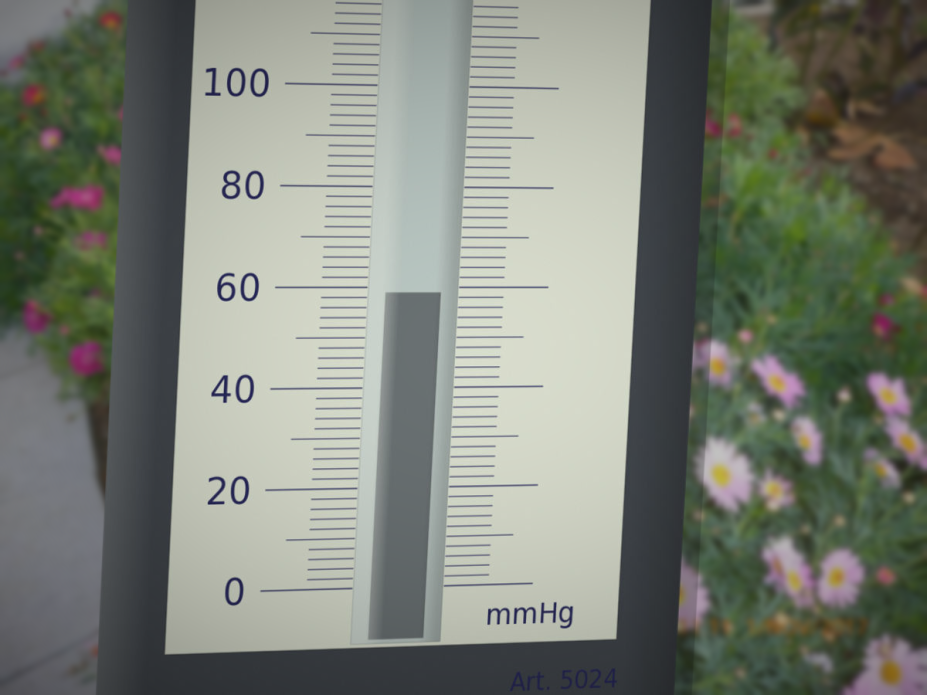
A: 59 mmHg
